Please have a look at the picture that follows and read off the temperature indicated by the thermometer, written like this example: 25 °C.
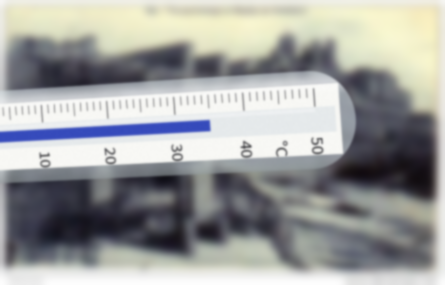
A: 35 °C
